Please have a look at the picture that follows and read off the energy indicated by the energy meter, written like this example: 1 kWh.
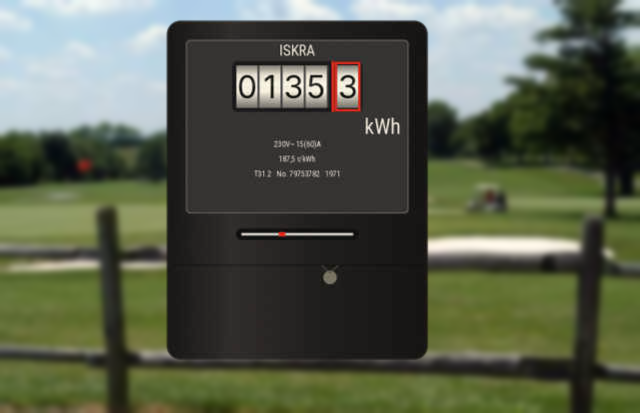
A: 135.3 kWh
